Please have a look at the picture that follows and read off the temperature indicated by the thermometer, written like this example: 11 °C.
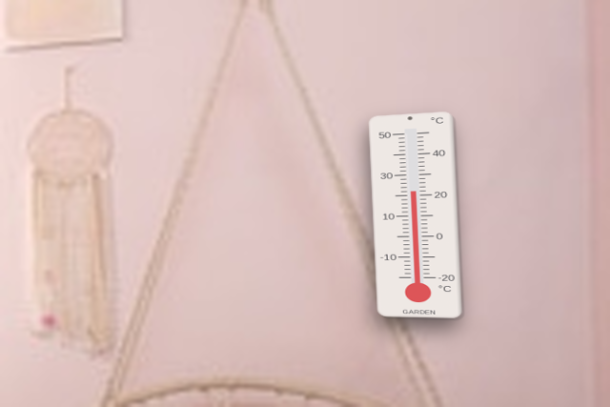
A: 22 °C
